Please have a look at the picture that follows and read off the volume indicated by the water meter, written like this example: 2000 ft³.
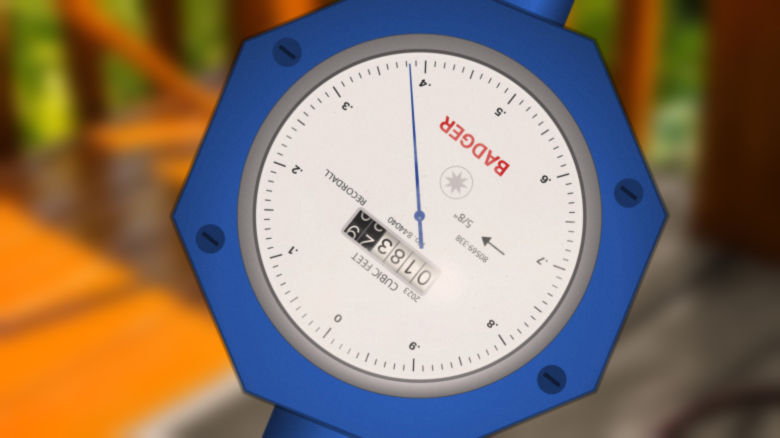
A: 18329.38 ft³
